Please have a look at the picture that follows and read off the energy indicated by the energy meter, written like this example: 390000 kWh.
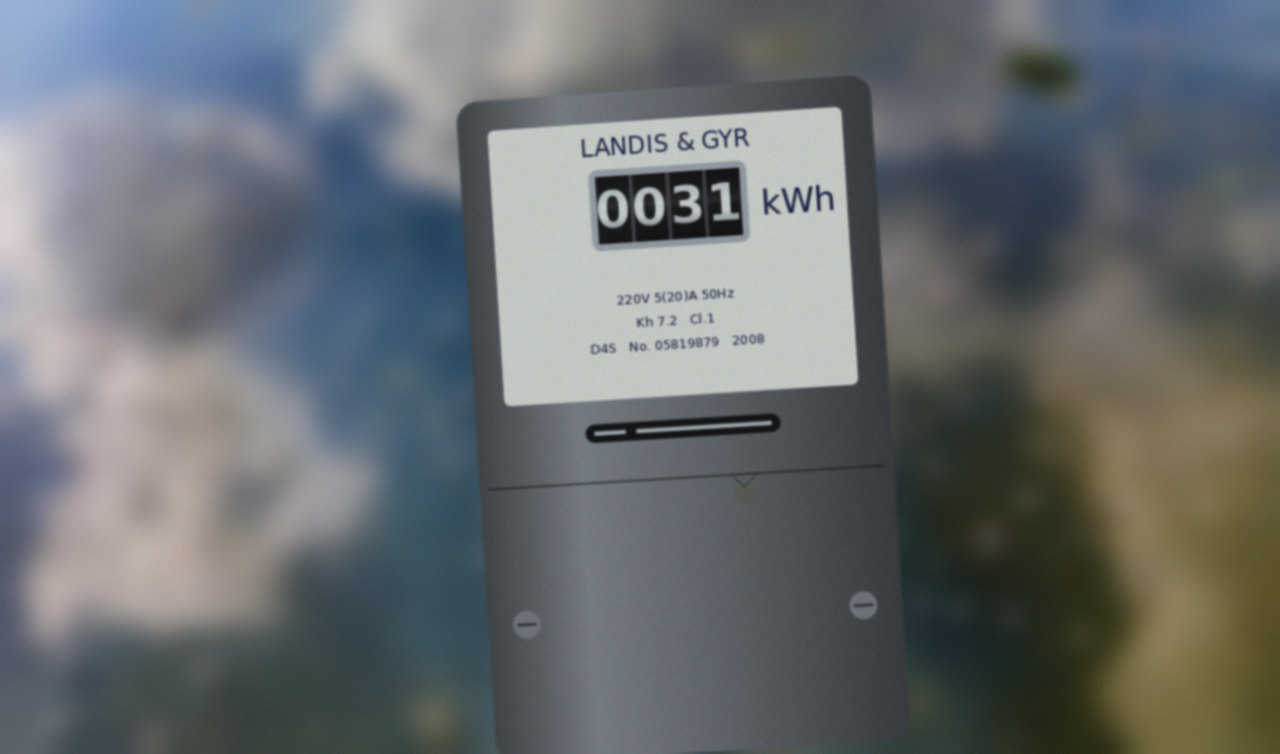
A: 31 kWh
